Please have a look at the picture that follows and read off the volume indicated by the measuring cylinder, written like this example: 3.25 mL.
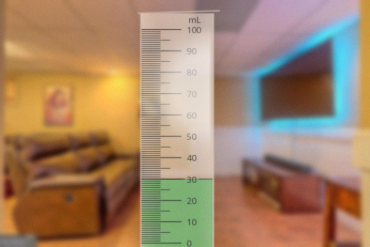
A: 30 mL
